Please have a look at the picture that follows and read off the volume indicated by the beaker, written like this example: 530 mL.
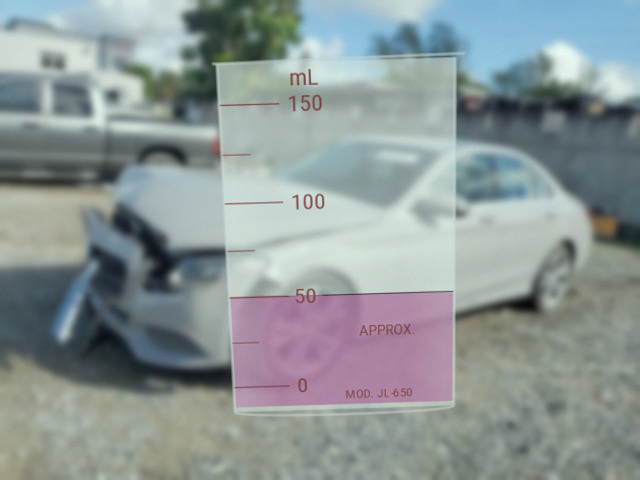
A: 50 mL
